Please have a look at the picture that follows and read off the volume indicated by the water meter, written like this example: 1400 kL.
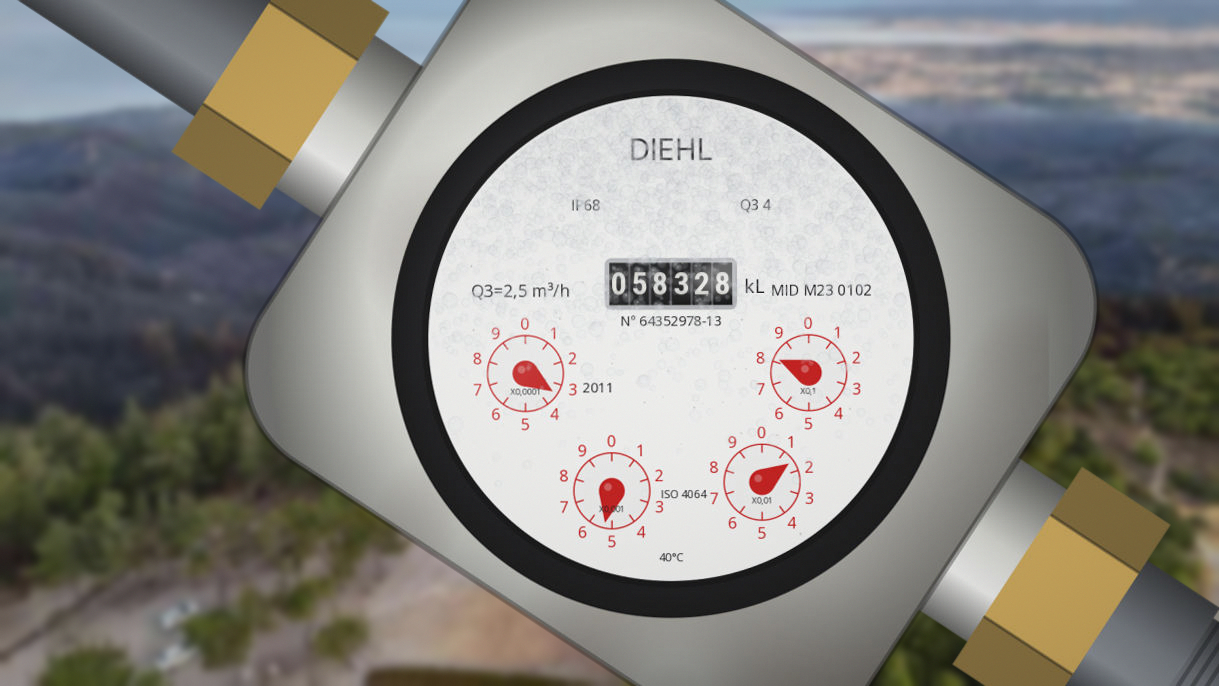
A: 58328.8153 kL
